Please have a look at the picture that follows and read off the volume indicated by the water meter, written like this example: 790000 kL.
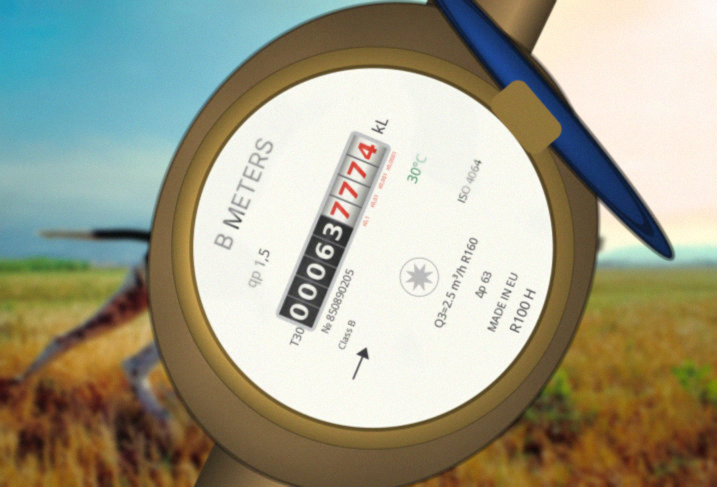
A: 63.7774 kL
